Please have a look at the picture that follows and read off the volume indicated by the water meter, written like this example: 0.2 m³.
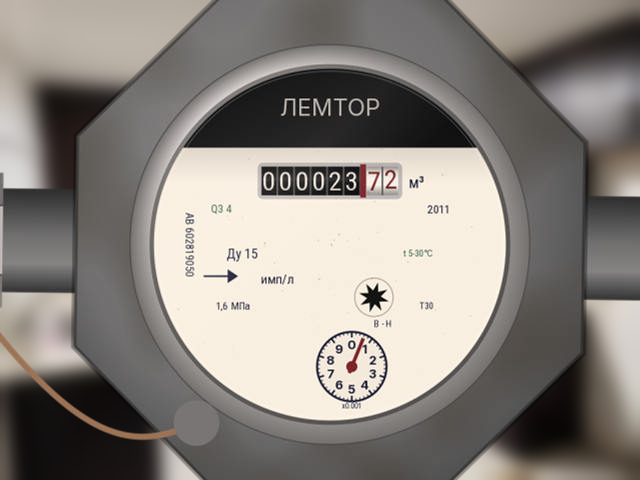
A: 23.720 m³
